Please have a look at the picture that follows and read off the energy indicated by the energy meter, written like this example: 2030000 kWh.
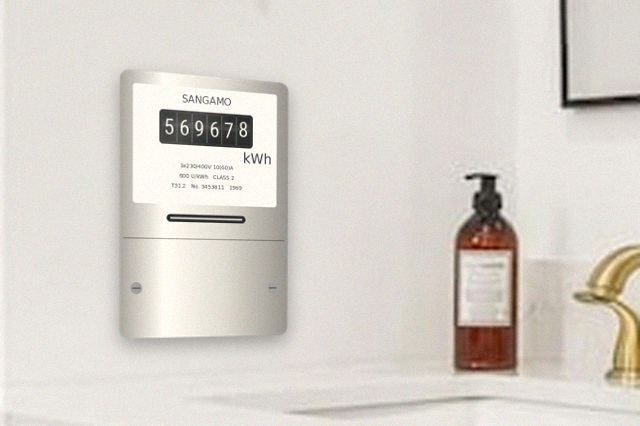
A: 569678 kWh
